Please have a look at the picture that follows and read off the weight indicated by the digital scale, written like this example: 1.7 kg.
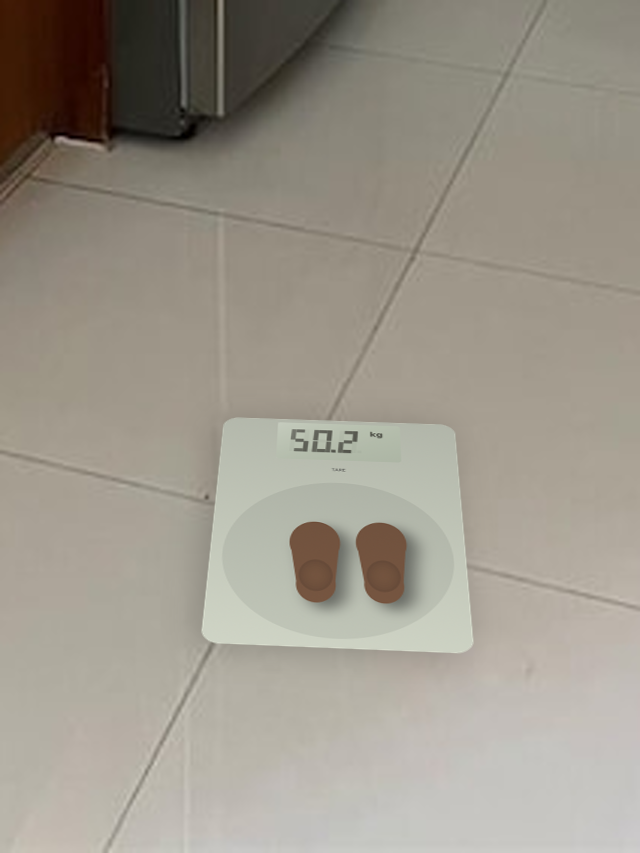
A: 50.2 kg
